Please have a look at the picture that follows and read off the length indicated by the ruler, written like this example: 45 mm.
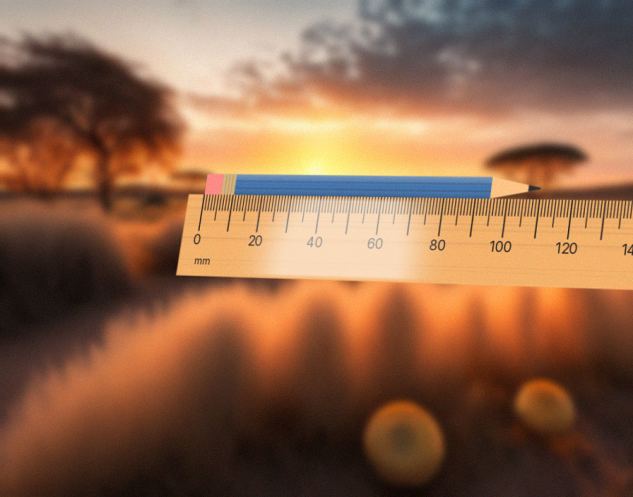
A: 110 mm
